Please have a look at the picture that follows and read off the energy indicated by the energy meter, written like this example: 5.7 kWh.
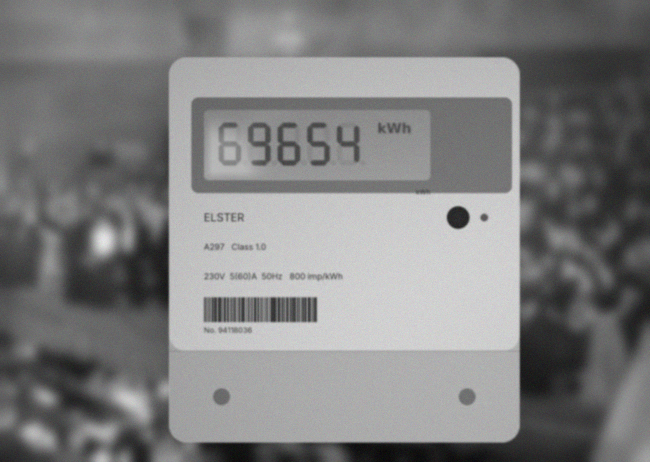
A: 69654 kWh
